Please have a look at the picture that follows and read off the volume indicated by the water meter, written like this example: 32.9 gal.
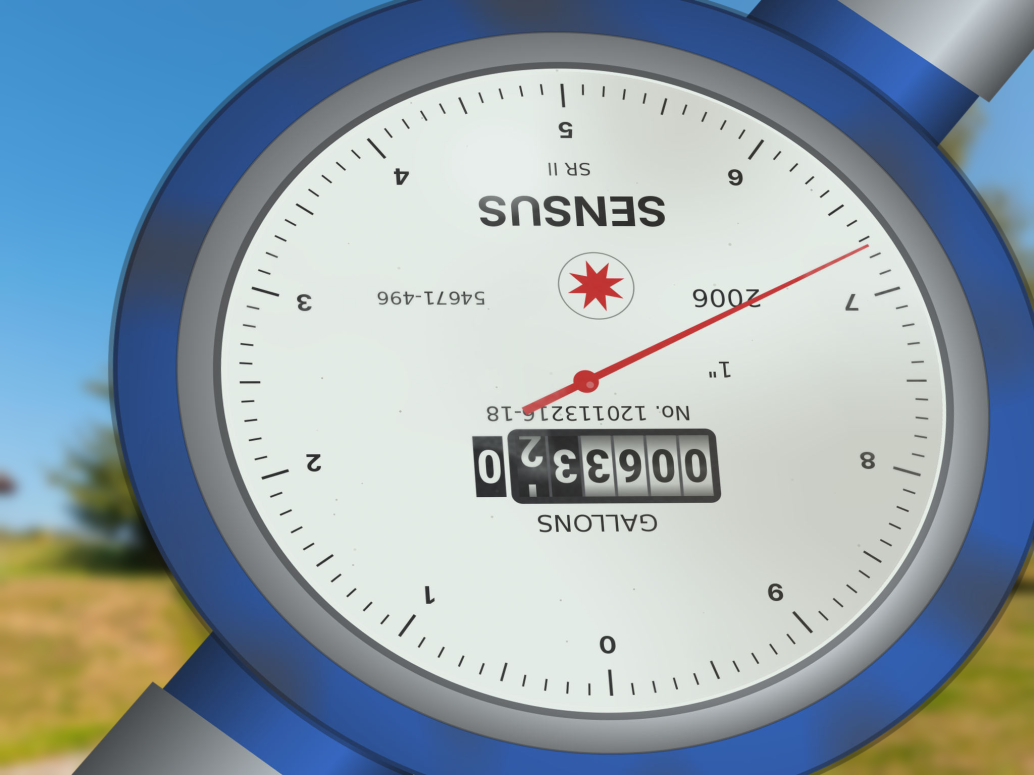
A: 63316.7 gal
